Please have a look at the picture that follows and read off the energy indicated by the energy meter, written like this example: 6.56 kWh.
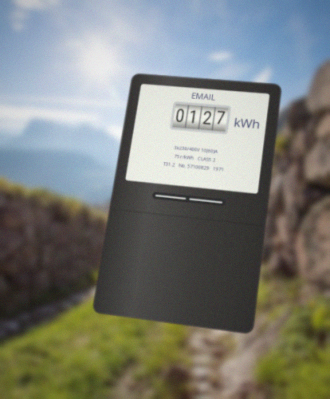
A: 127 kWh
